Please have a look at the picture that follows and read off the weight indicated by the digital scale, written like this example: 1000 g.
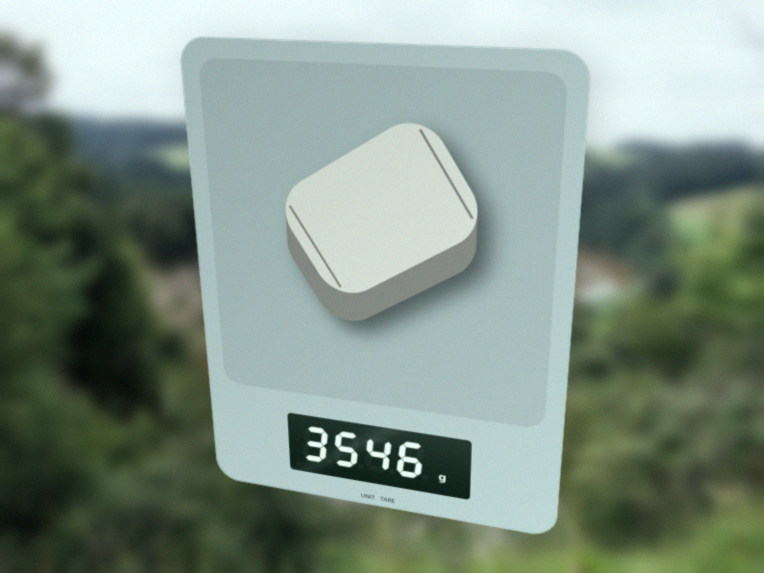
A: 3546 g
